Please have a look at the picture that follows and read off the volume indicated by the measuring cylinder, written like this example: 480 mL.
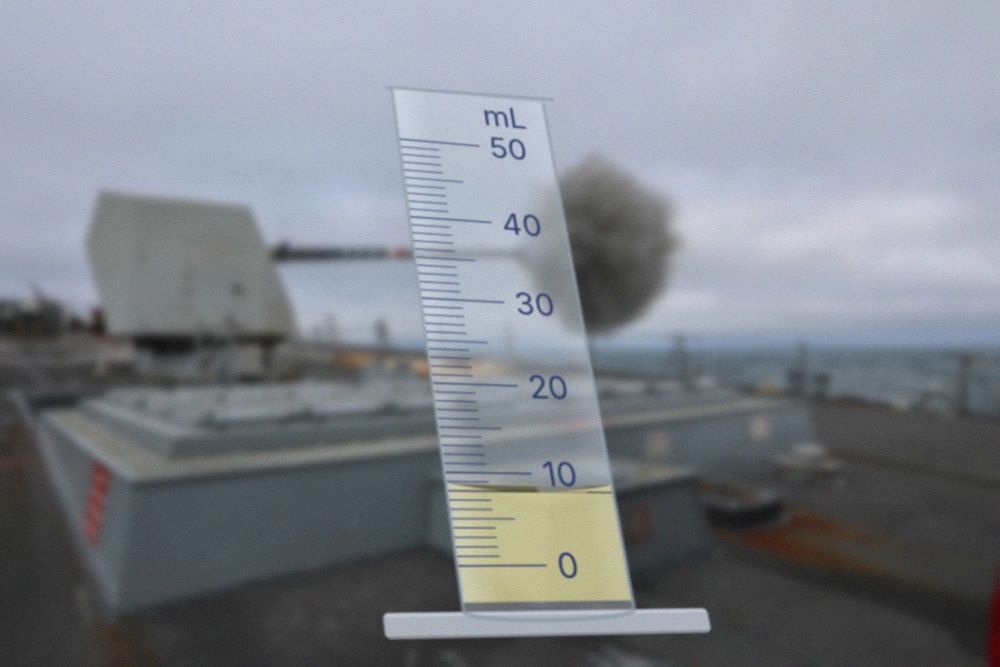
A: 8 mL
